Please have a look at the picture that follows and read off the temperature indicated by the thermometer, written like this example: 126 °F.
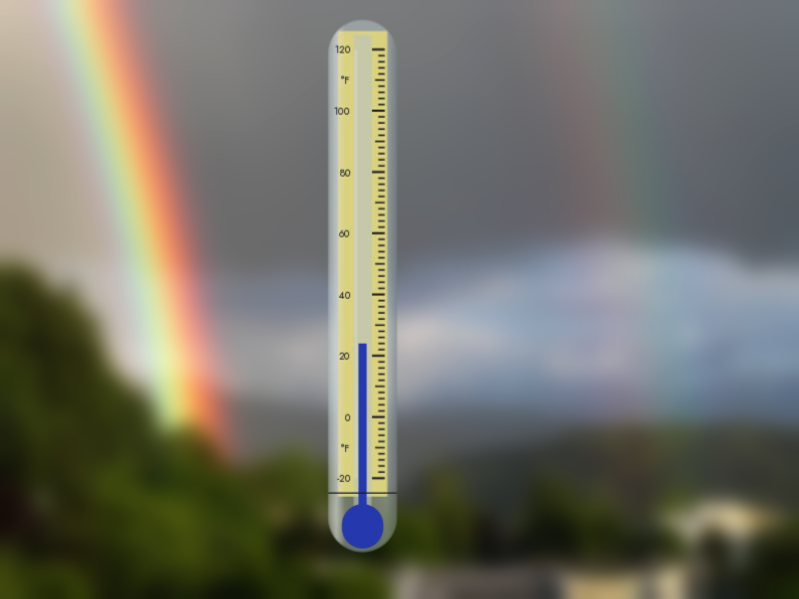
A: 24 °F
